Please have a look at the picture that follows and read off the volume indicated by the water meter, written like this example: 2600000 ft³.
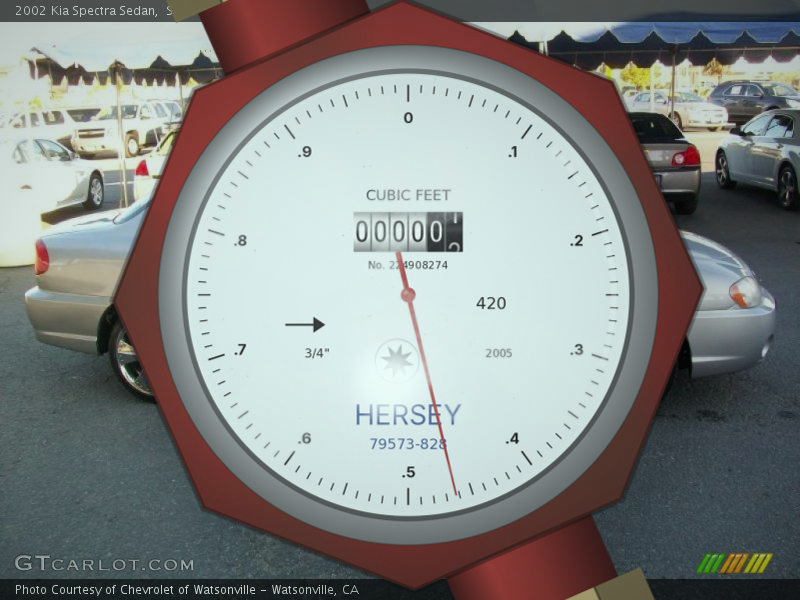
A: 1.46 ft³
